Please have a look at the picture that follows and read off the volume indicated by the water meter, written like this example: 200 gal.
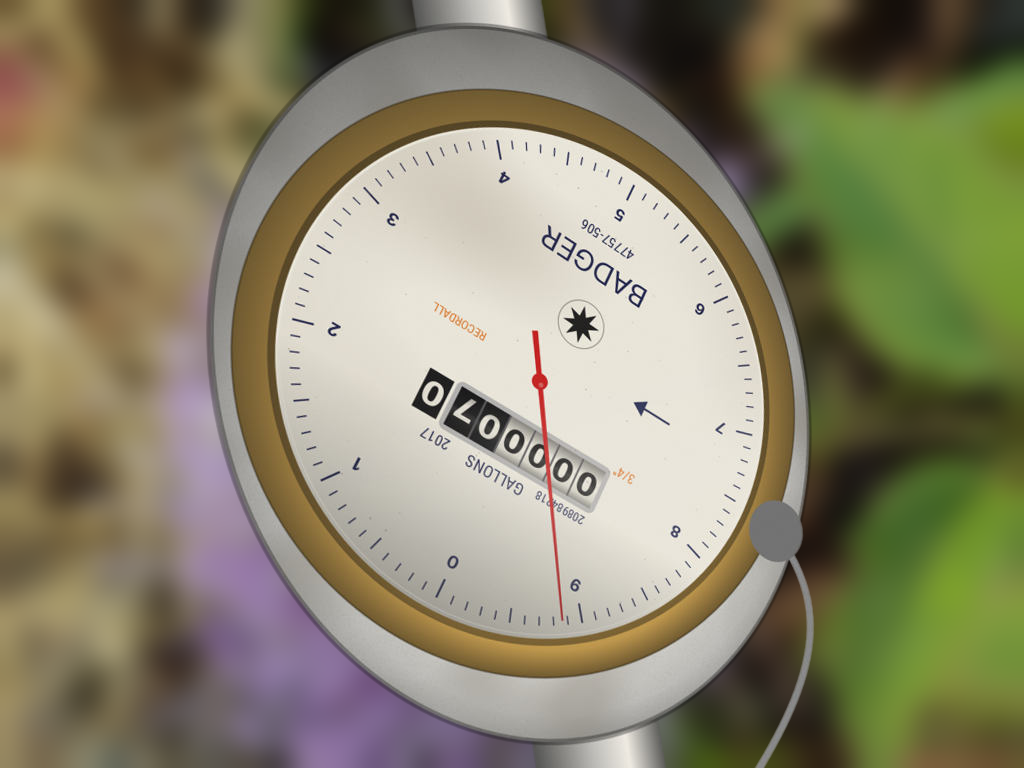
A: 69.1 gal
